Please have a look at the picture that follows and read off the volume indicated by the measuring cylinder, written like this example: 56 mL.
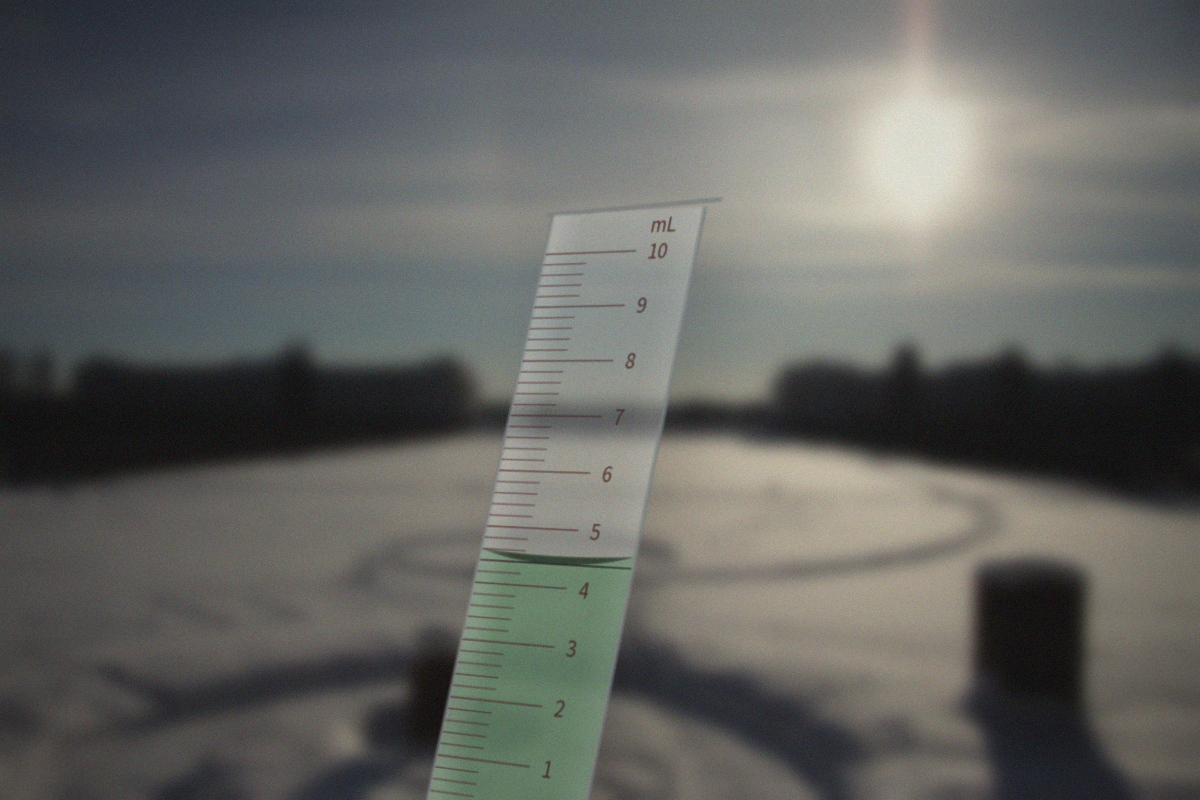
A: 4.4 mL
